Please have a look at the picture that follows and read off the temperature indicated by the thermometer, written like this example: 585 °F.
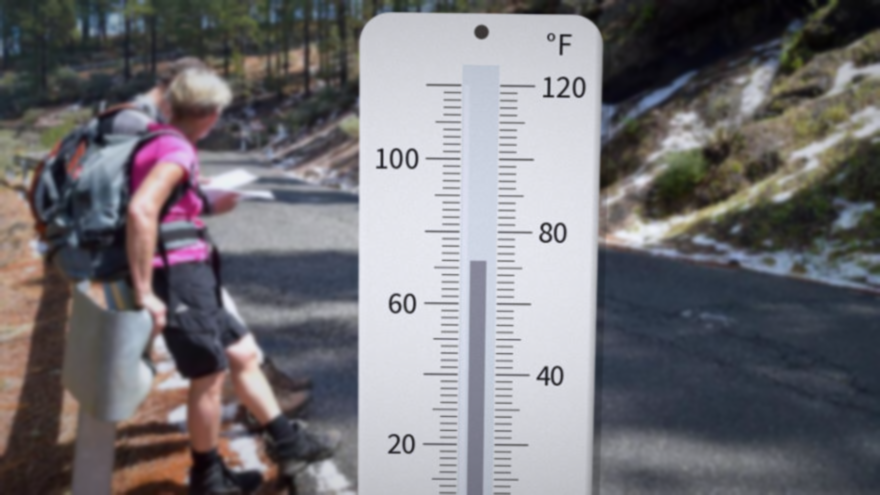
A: 72 °F
